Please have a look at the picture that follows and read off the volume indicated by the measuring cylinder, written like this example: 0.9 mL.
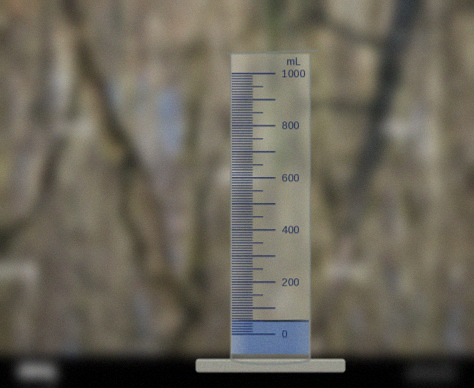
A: 50 mL
